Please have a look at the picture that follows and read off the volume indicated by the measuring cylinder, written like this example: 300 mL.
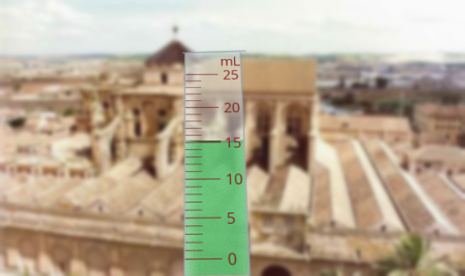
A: 15 mL
